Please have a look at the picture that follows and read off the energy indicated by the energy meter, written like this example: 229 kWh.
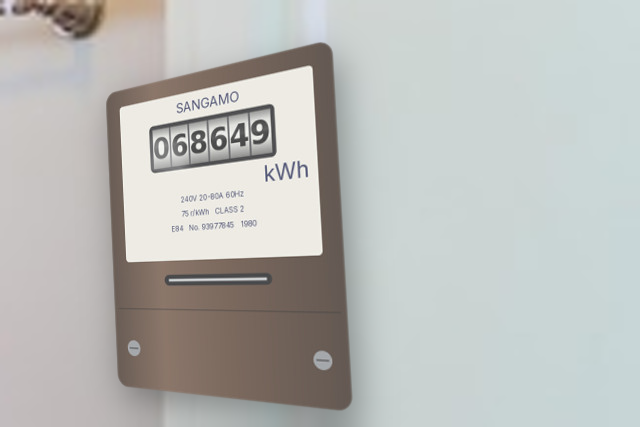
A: 68649 kWh
